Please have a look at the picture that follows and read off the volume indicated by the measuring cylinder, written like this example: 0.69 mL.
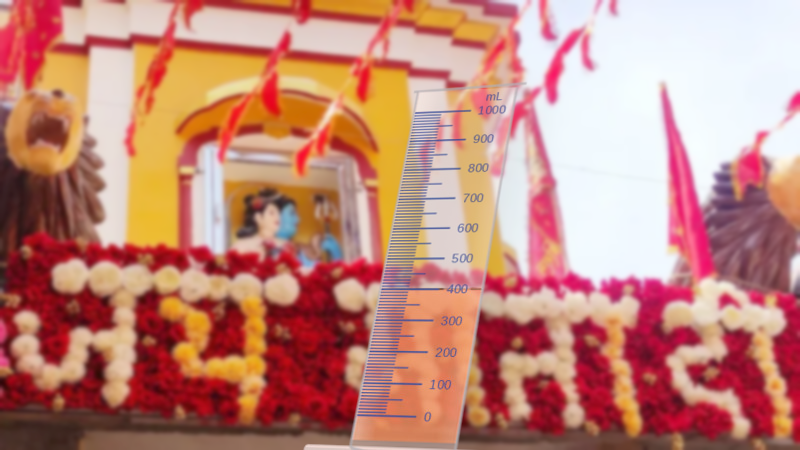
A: 400 mL
